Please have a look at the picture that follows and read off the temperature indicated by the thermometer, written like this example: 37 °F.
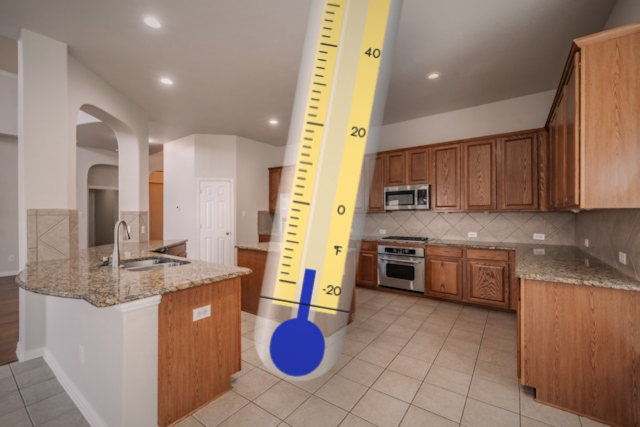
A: -16 °F
